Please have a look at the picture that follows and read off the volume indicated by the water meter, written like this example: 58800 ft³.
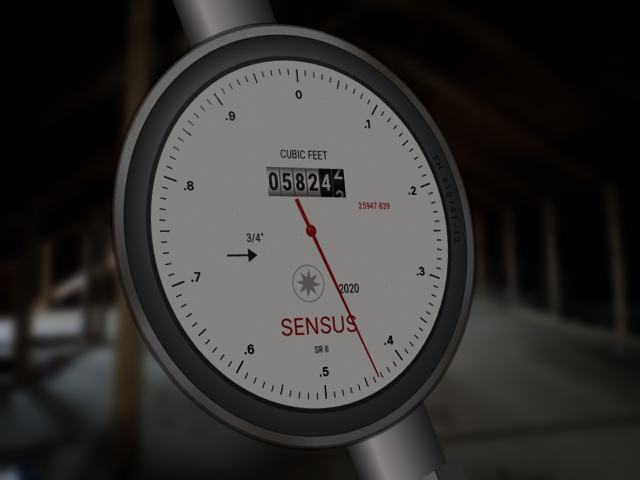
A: 58242.43 ft³
